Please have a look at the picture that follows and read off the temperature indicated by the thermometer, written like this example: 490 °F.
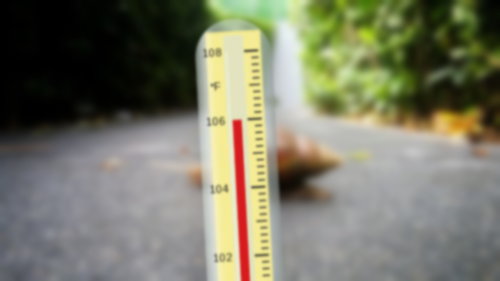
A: 106 °F
